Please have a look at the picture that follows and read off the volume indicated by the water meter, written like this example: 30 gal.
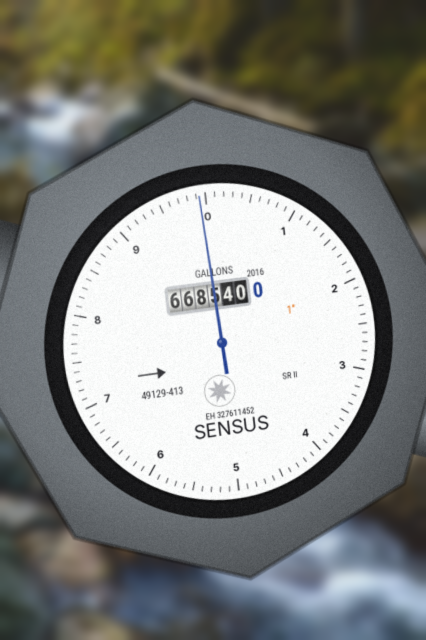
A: 6685399.9 gal
